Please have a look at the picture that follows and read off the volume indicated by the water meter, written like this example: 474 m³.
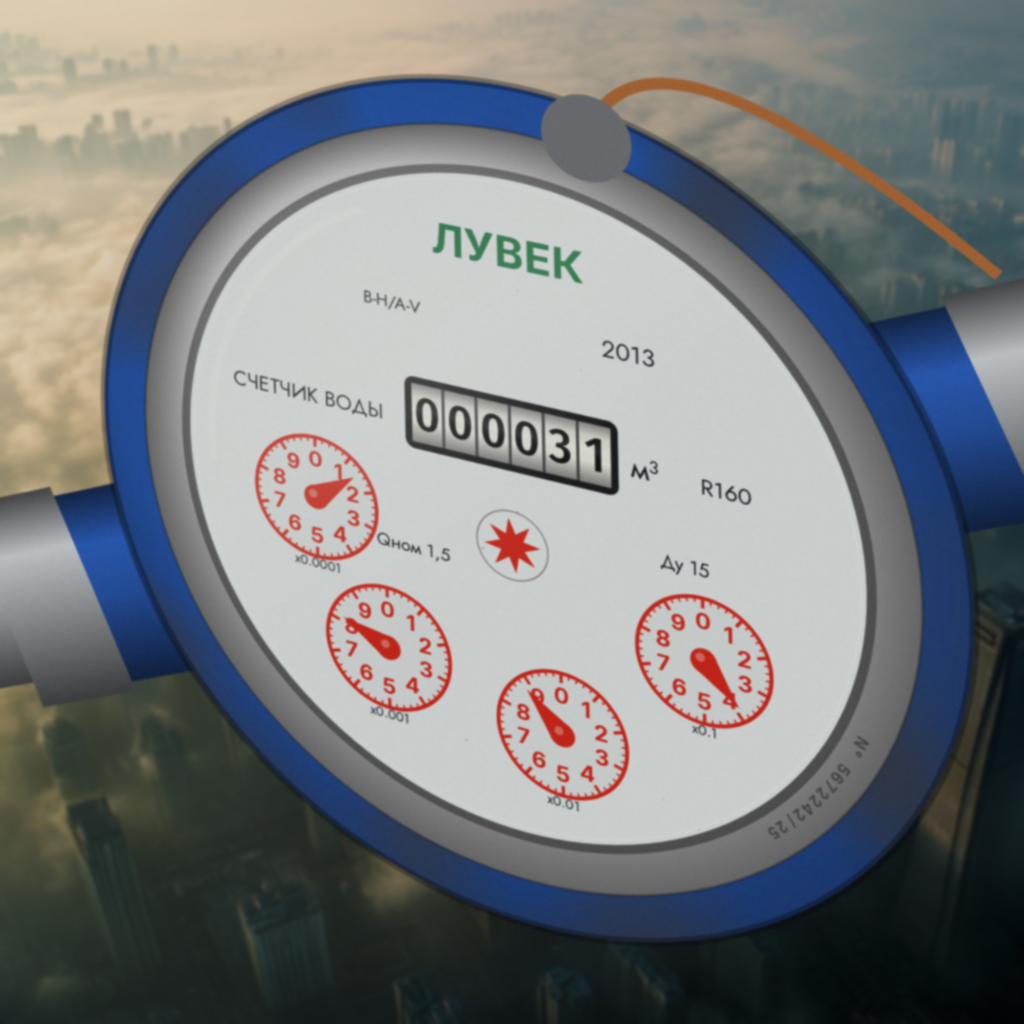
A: 31.3881 m³
